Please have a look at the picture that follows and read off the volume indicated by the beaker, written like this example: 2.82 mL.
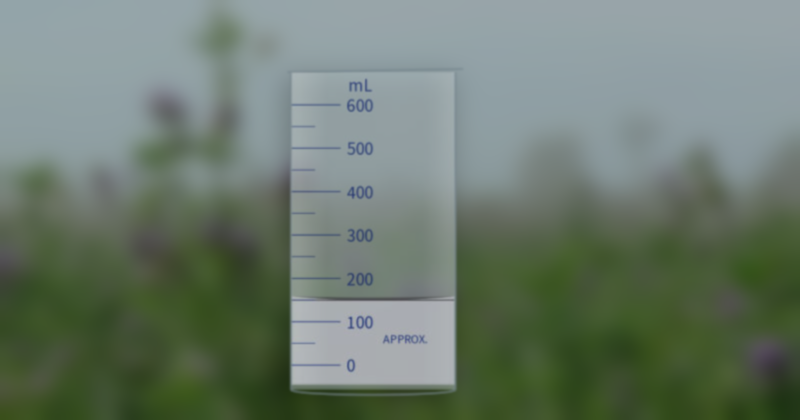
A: 150 mL
